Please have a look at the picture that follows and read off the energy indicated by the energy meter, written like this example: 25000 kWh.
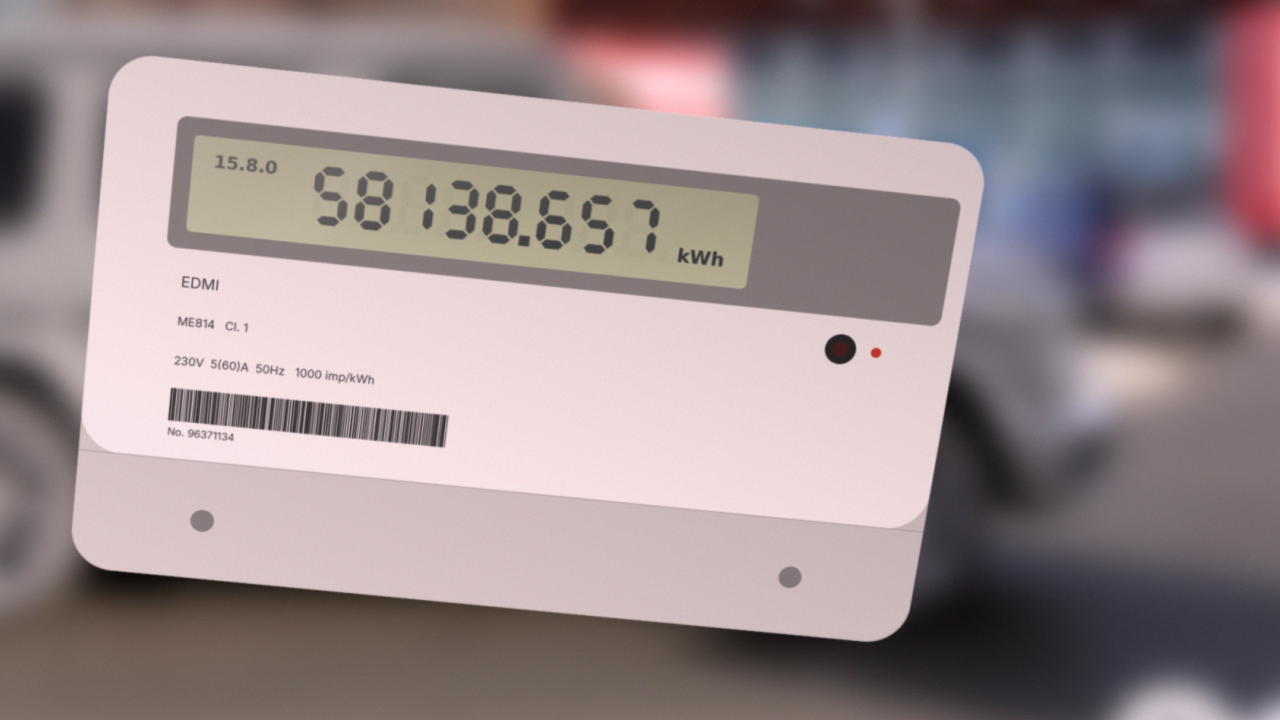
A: 58138.657 kWh
